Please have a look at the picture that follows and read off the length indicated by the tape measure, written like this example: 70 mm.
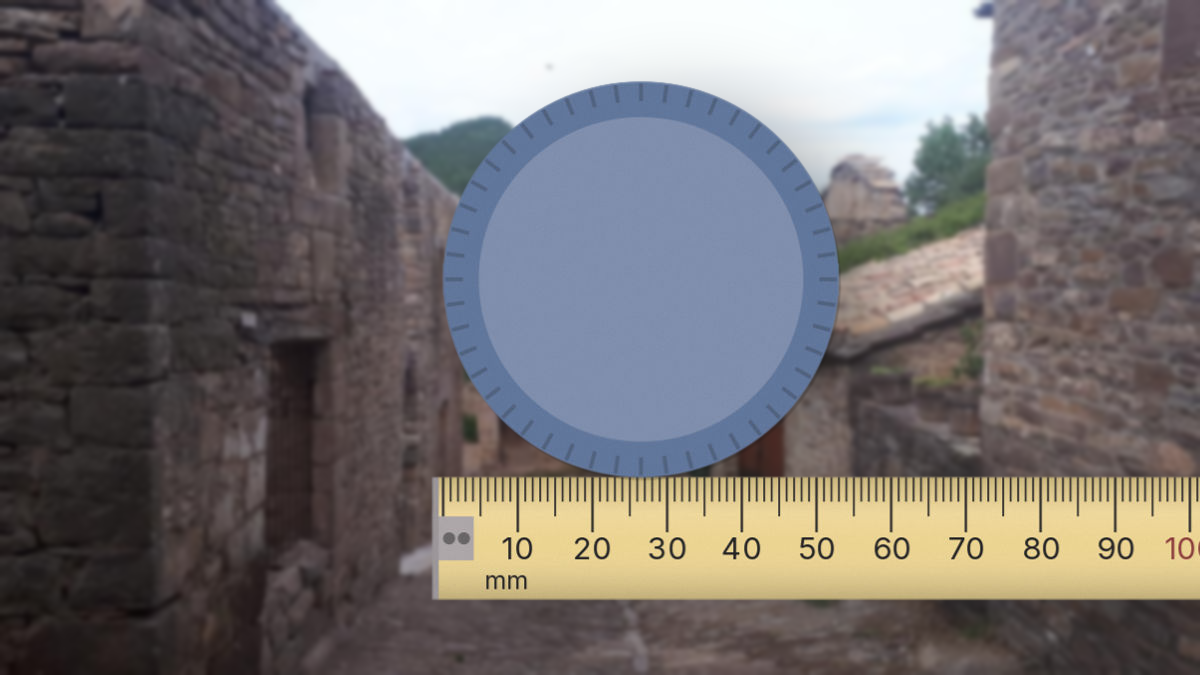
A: 53 mm
